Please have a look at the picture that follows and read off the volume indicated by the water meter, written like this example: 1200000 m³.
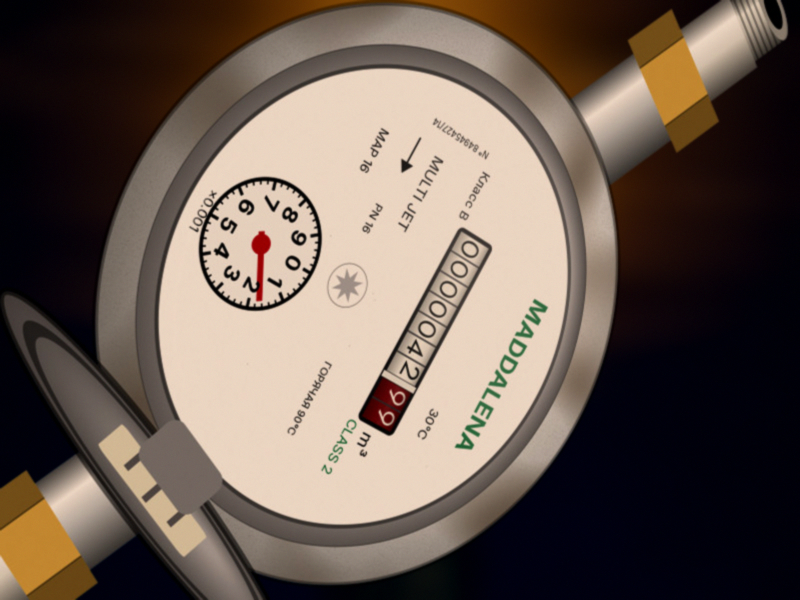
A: 42.991 m³
